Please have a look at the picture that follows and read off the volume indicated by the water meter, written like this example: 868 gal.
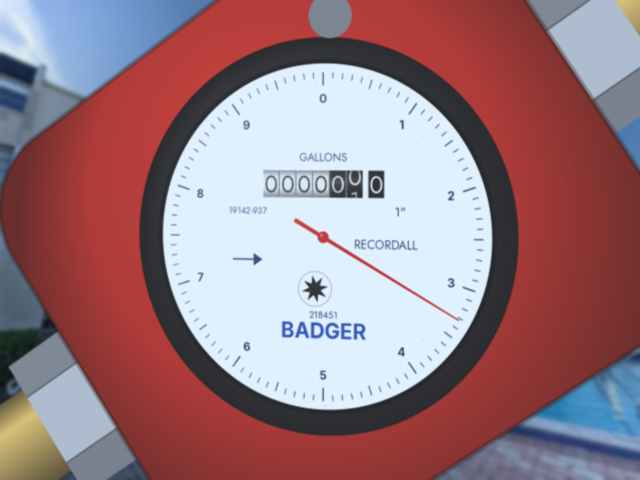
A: 3.3 gal
